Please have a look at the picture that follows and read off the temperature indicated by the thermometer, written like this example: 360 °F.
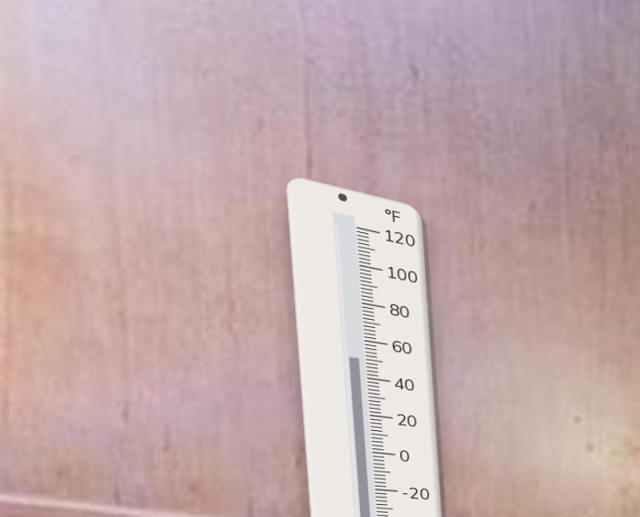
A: 50 °F
